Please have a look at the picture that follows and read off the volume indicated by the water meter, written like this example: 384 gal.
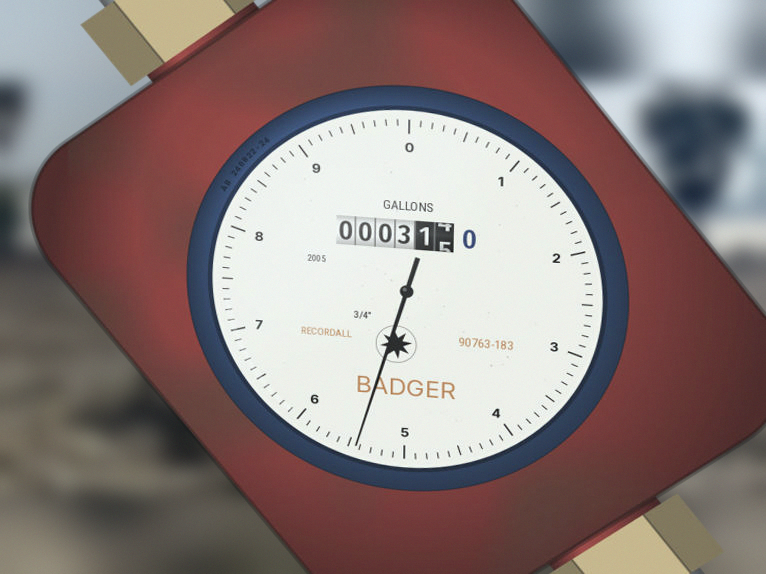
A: 3145.4 gal
